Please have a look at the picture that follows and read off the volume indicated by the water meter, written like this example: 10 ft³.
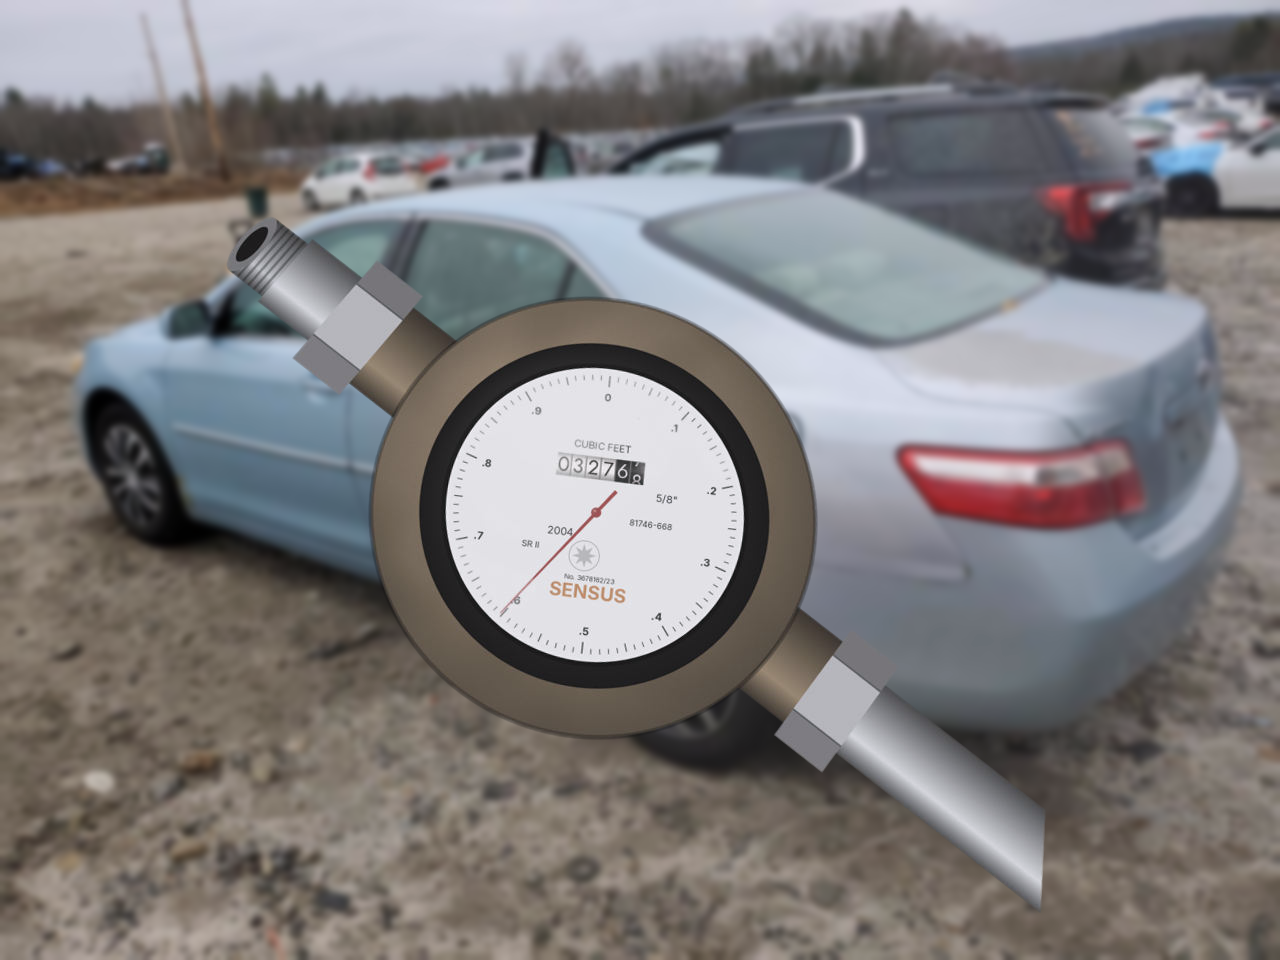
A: 32767.60 ft³
